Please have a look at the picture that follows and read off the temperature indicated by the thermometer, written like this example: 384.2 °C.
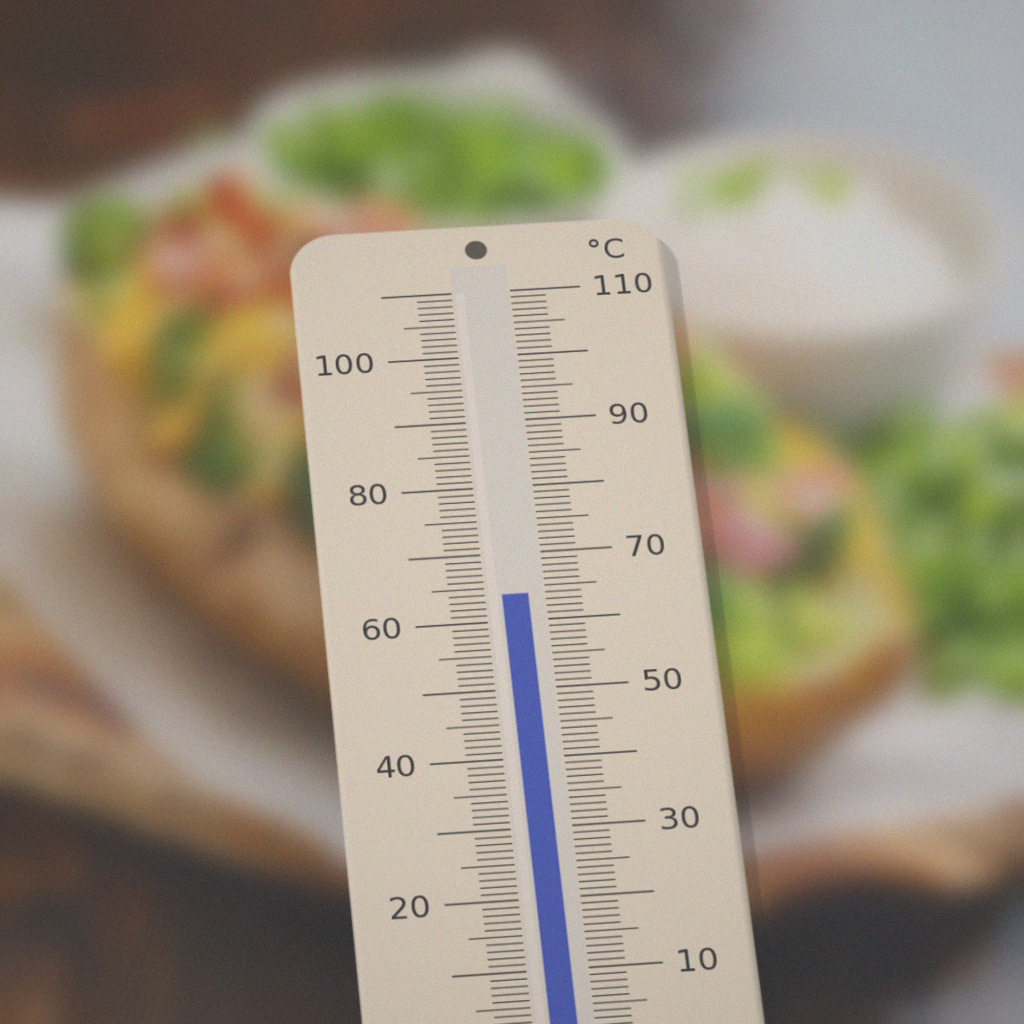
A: 64 °C
